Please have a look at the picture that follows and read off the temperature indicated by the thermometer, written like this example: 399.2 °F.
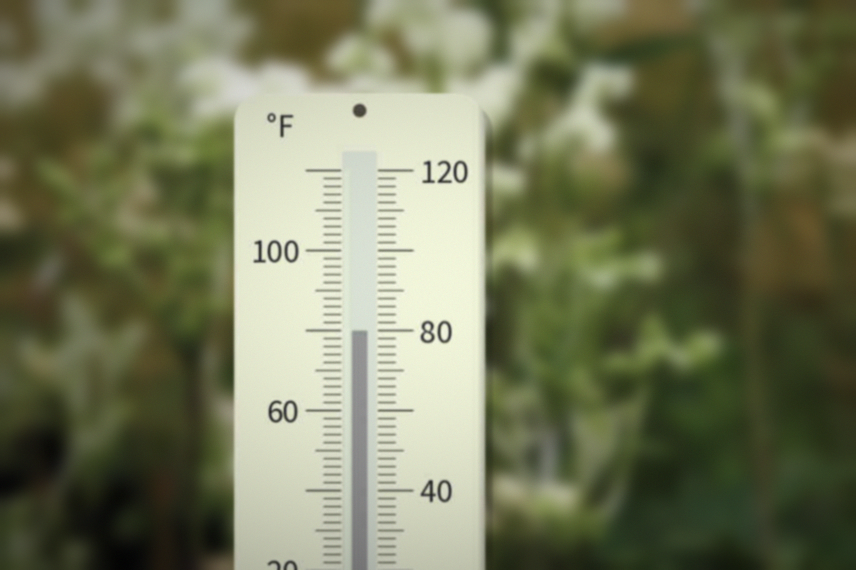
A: 80 °F
